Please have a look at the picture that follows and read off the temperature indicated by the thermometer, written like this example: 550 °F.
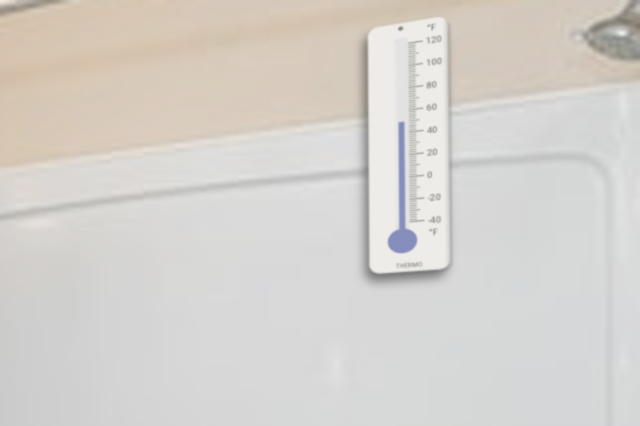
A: 50 °F
